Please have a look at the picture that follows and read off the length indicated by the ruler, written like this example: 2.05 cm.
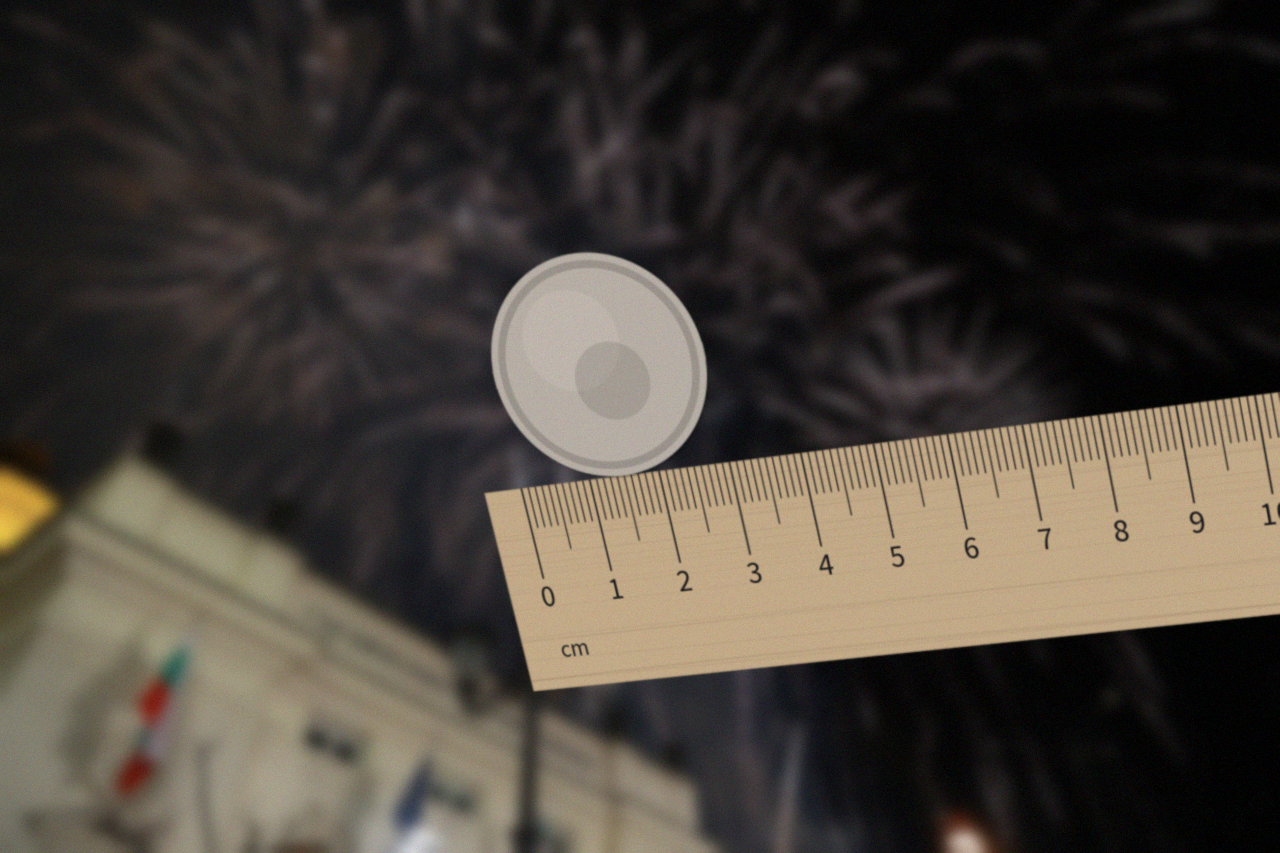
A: 3 cm
